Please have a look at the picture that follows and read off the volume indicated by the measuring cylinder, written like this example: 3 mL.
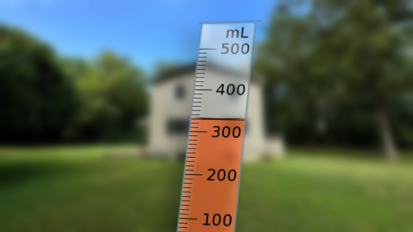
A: 330 mL
